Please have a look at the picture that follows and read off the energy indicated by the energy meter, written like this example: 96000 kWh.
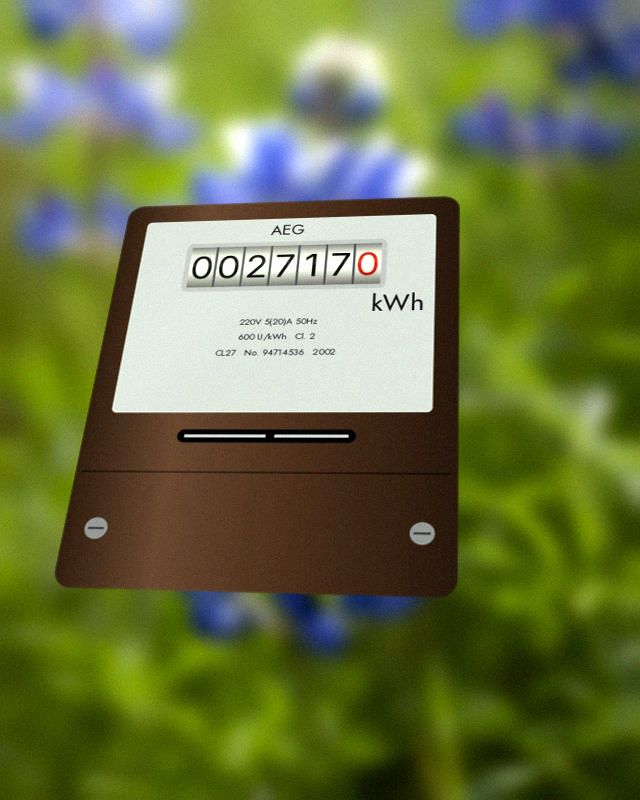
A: 2717.0 kWh
